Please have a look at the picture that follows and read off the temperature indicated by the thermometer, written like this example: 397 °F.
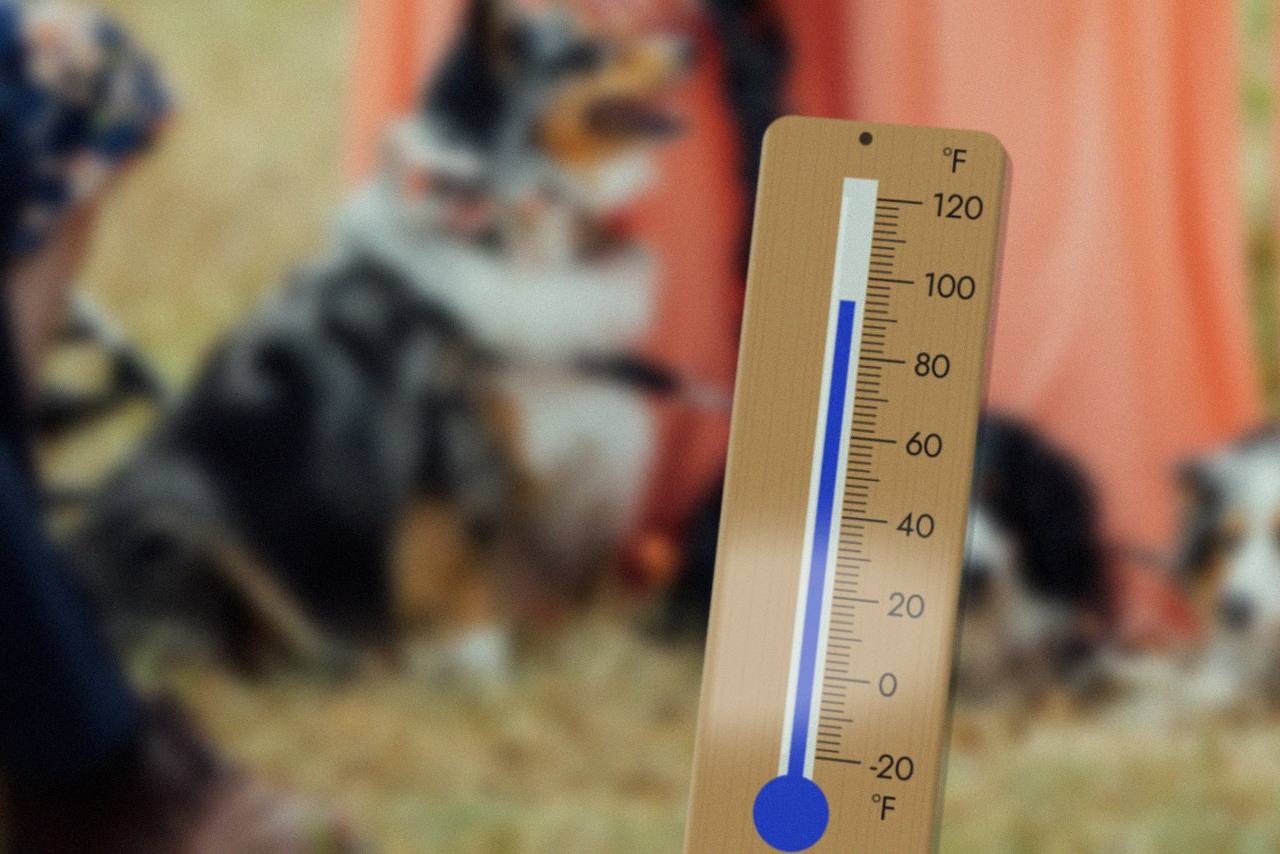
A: 94 °F
